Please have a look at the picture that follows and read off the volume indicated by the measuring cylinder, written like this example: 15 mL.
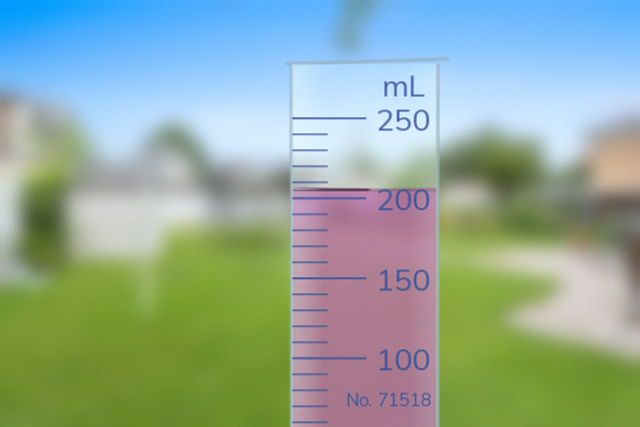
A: 205 mL
